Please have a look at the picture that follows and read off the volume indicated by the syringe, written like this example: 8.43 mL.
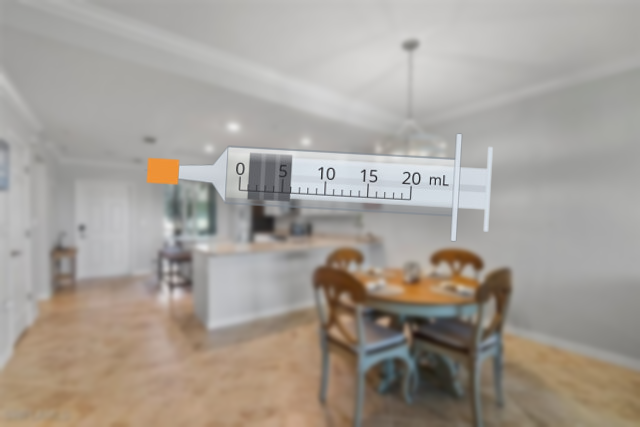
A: 1 mL
